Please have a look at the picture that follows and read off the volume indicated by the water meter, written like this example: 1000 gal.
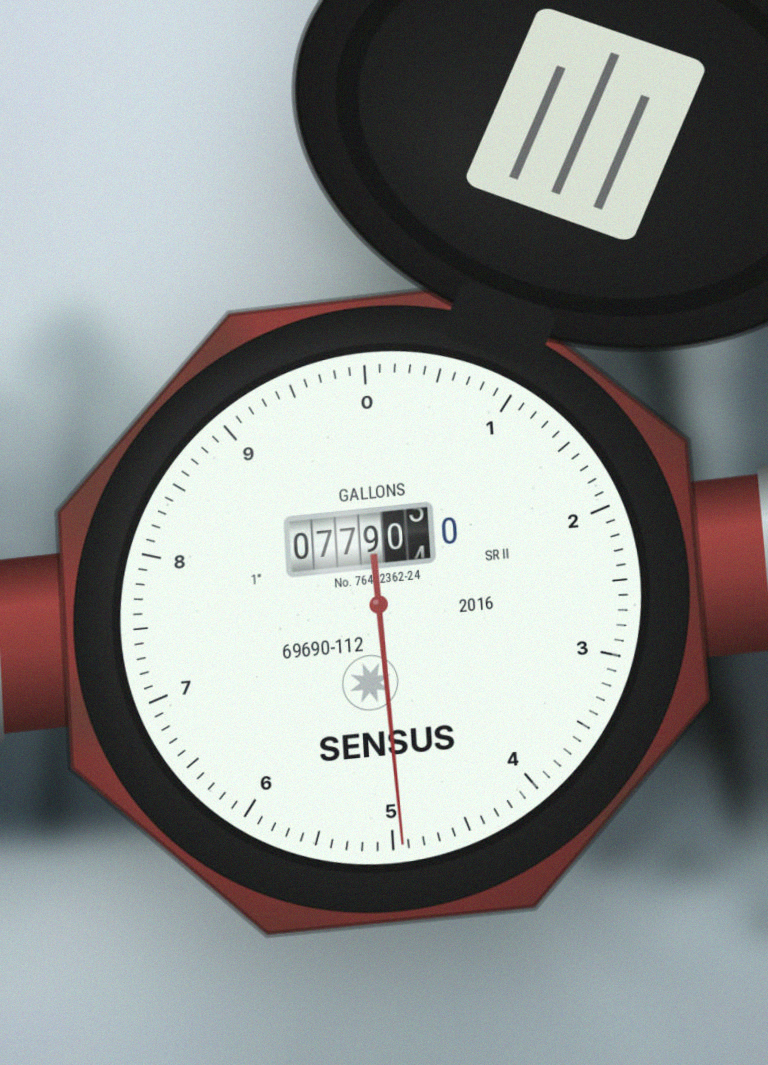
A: 779034.9 gal
